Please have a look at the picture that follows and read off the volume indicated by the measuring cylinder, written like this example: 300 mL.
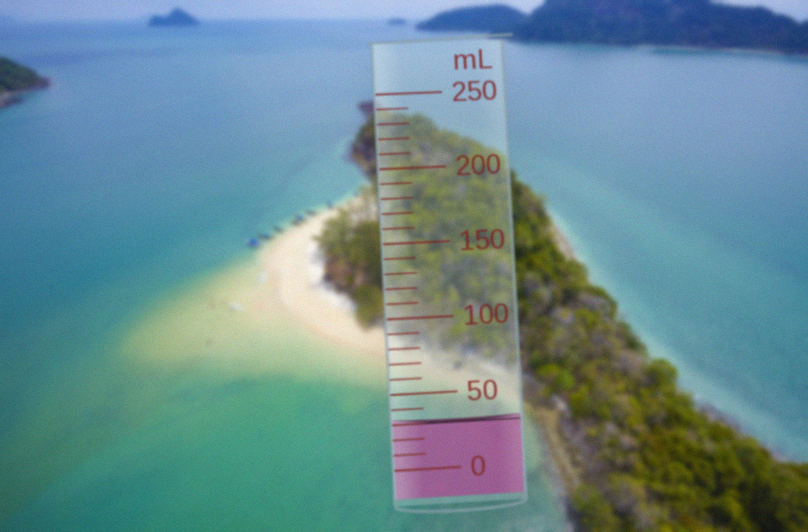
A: 30 mL
